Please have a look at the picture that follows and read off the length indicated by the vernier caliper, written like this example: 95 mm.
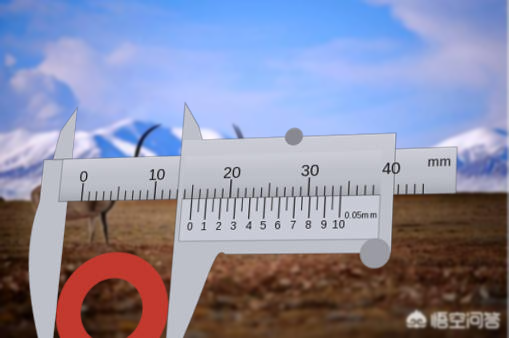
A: 15.0 mm
